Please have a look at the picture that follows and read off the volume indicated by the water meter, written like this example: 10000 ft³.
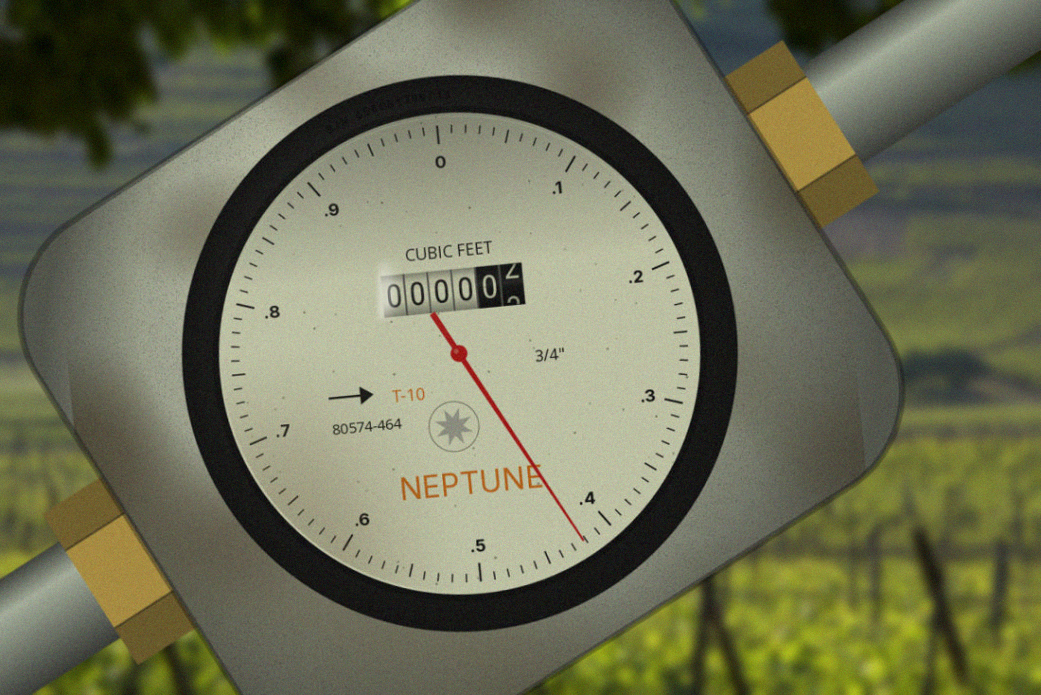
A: 2.42 ft³
